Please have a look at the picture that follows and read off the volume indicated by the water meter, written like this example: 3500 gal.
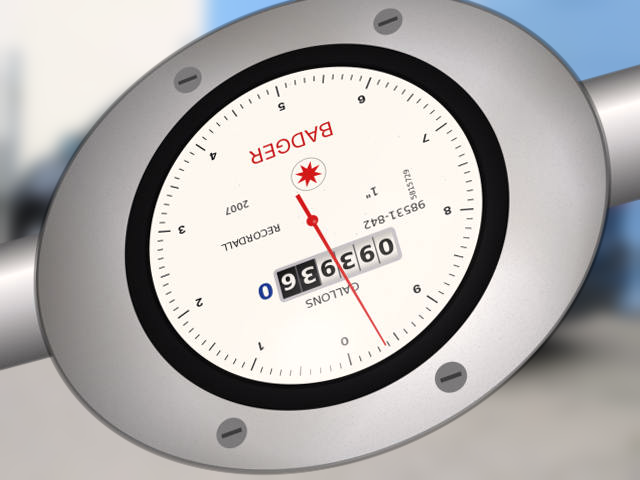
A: 939359.6 gal
